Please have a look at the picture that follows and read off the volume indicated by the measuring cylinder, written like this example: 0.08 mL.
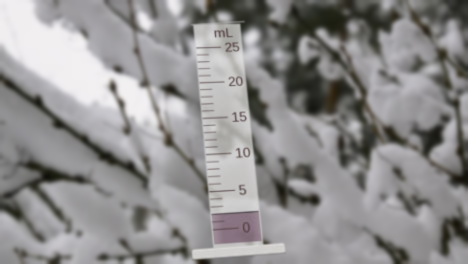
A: 2 mL
